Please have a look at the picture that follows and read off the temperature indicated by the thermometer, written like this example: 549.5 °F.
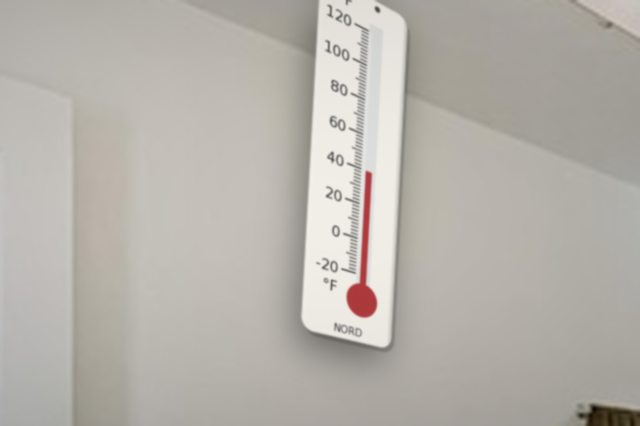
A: 40 °F
